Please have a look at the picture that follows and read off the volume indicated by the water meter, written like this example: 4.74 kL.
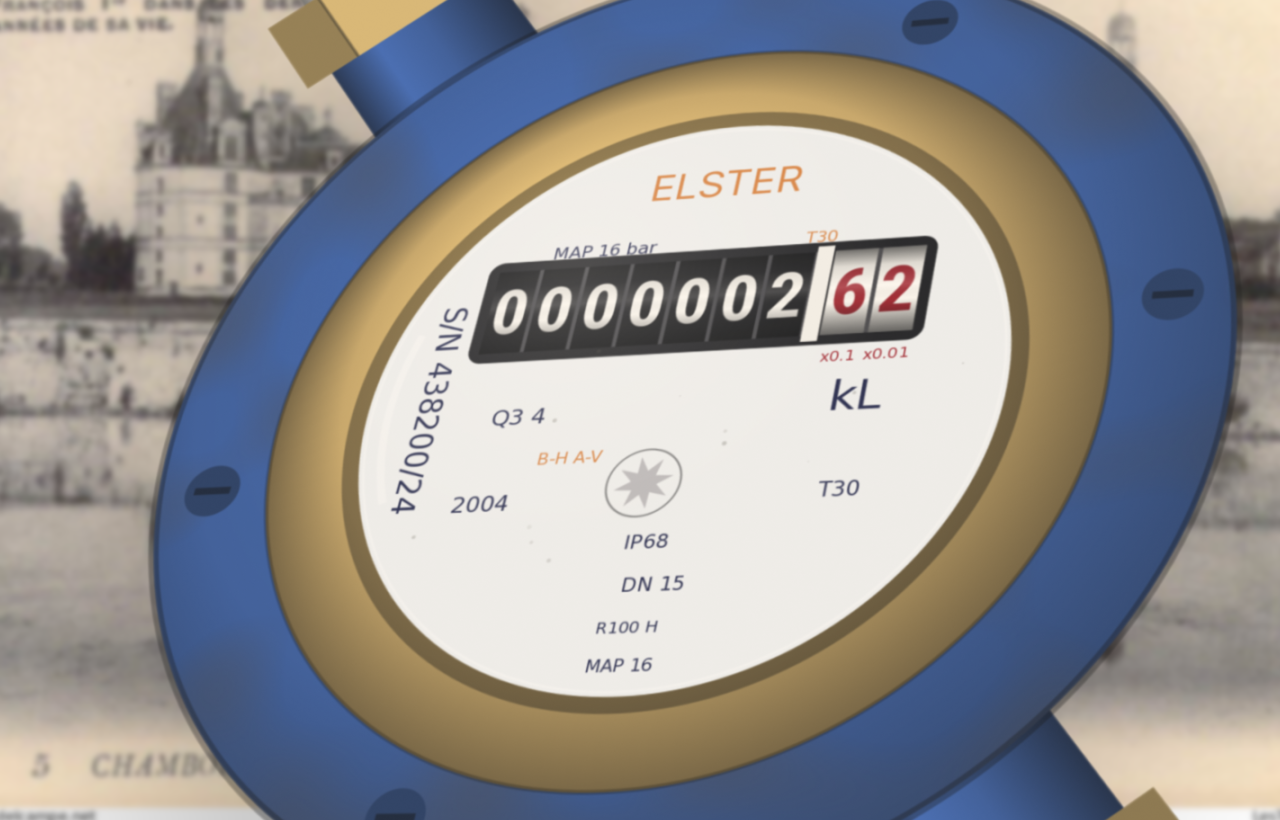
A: 2.62 kL
